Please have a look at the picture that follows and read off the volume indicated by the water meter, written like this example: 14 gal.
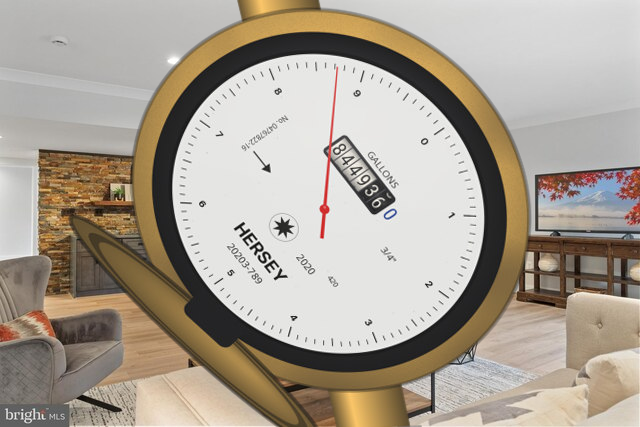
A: 8449358.7 gal
